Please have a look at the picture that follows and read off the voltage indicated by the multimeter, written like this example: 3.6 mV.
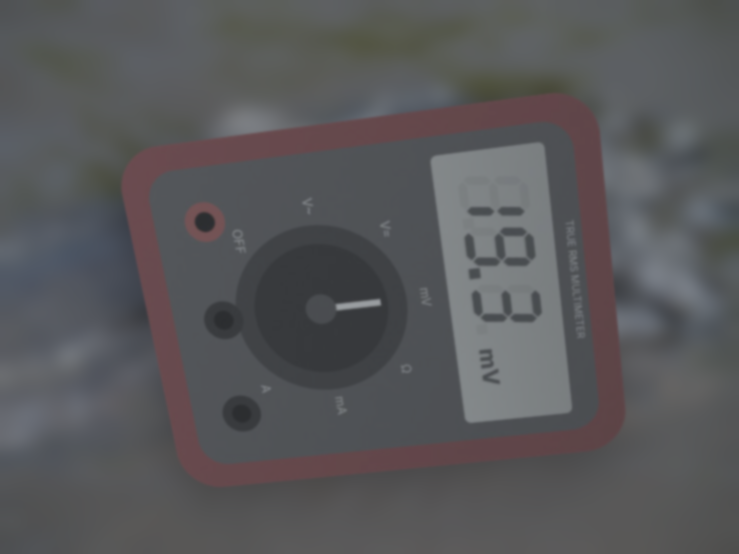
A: 19.3 mV
